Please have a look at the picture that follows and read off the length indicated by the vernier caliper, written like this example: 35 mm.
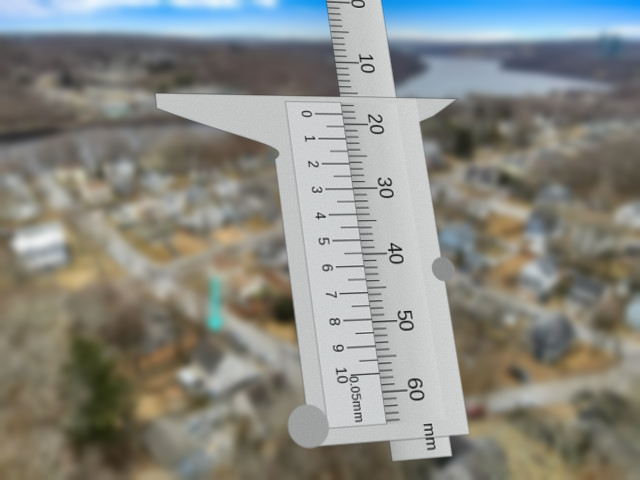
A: 18.4 mm
